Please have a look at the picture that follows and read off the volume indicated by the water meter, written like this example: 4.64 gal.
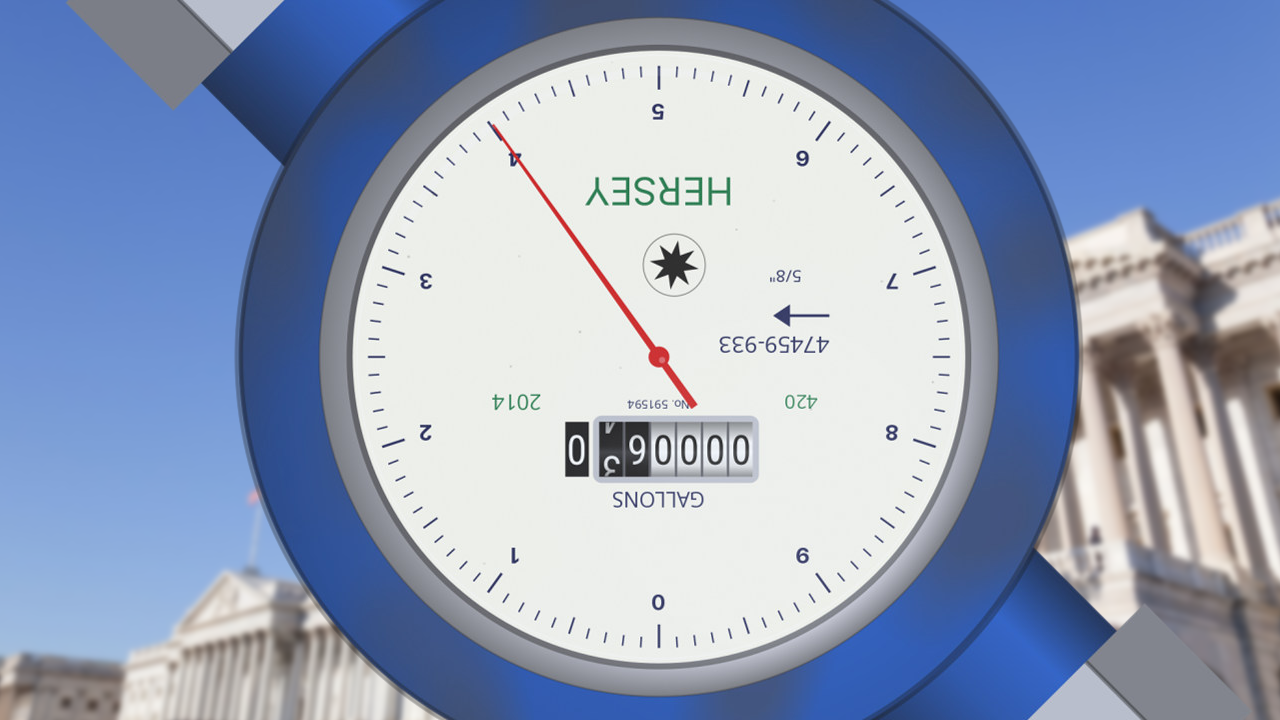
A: 634.0 gal
